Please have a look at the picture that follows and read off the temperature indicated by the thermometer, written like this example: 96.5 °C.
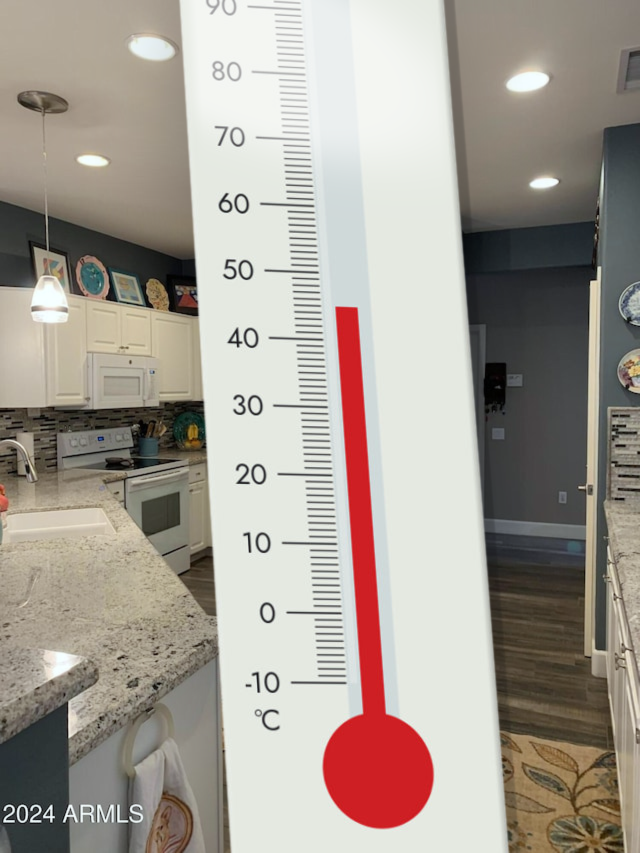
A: 45 °C
